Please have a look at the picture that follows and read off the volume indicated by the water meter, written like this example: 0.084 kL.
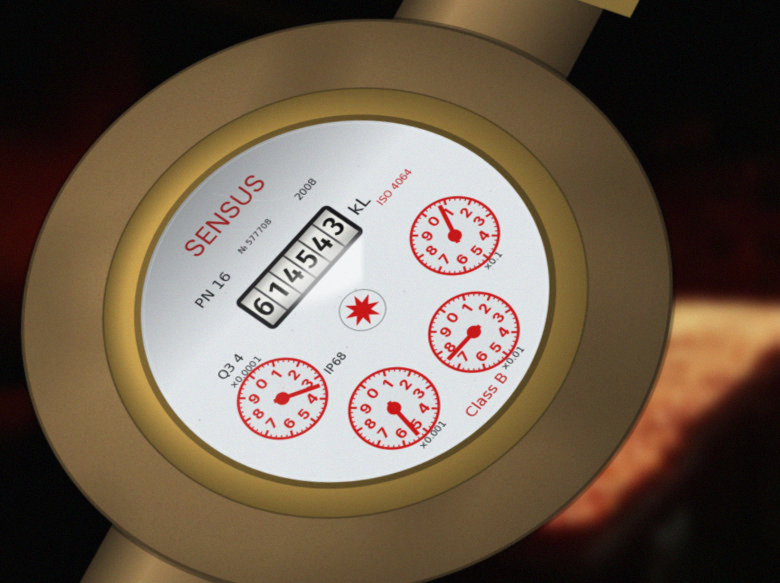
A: 614543.0753 kL
